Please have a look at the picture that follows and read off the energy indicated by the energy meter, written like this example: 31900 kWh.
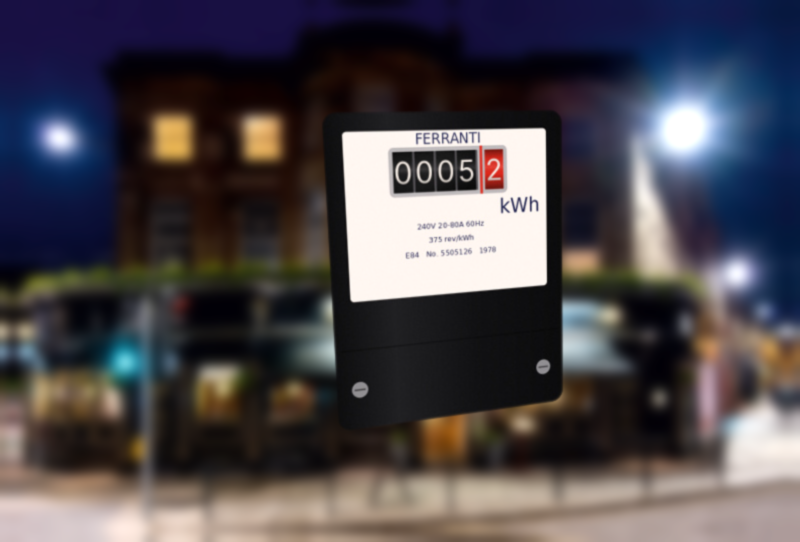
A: 5.2 kWh
